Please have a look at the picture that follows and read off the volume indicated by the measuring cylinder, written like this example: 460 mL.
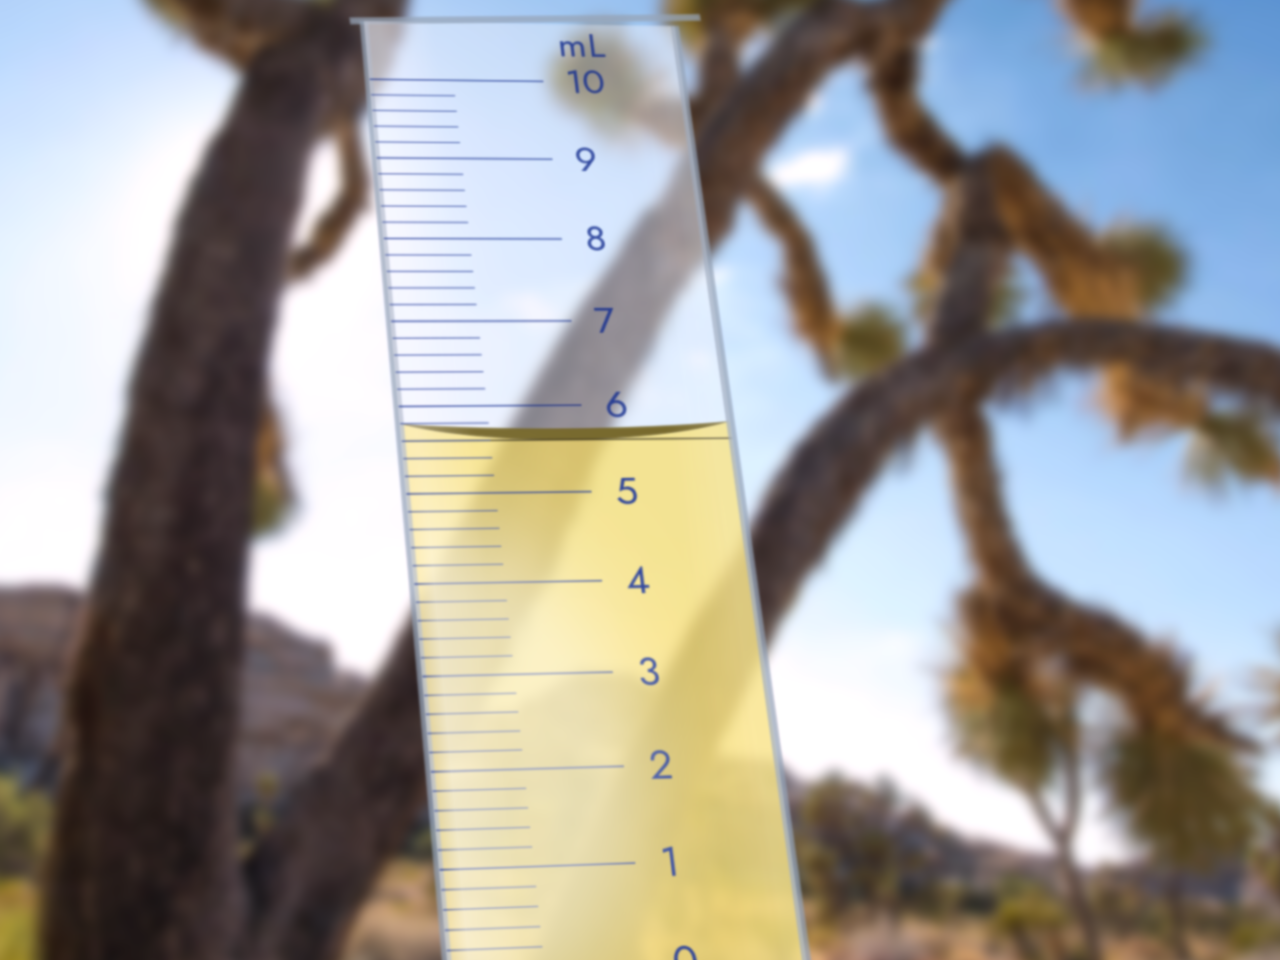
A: 5.6 mL
